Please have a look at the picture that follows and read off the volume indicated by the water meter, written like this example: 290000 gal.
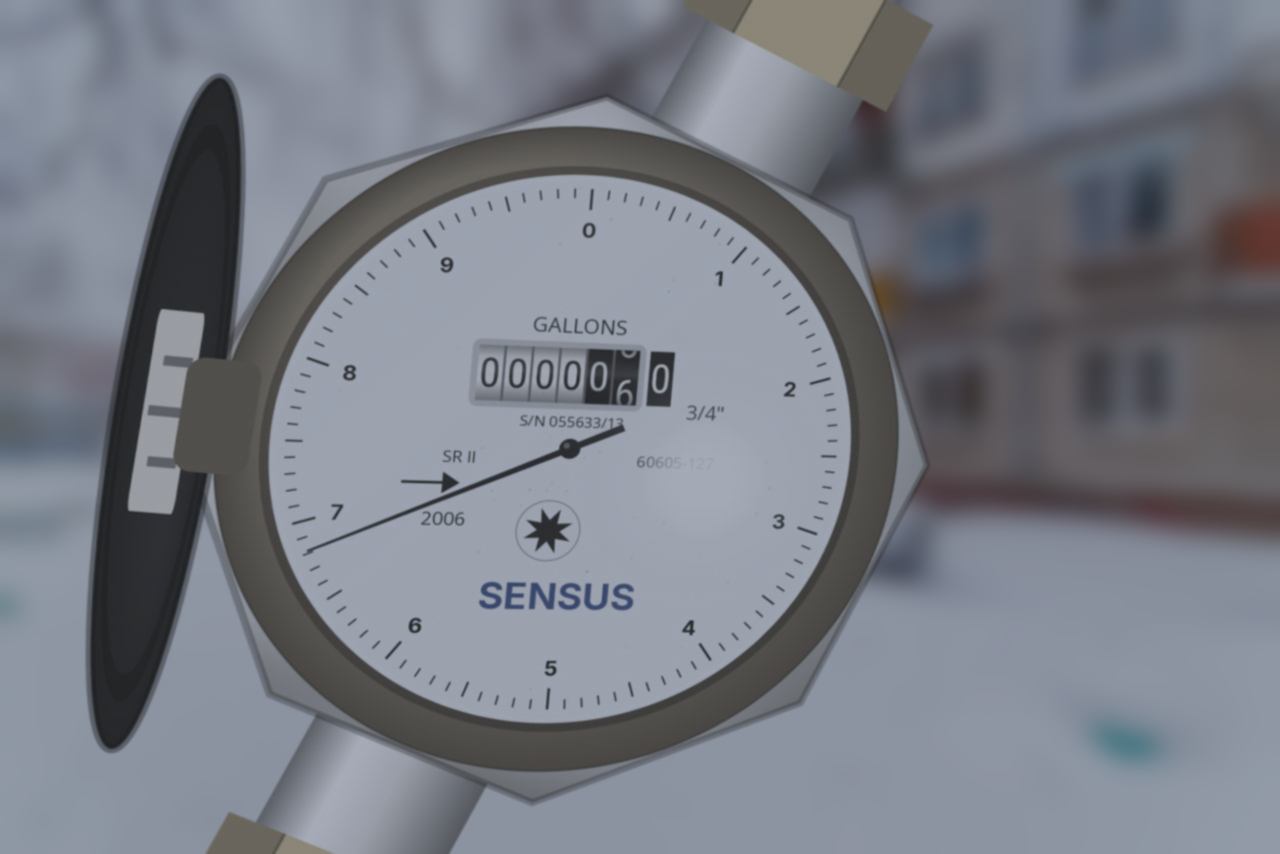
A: 56.8 gal
